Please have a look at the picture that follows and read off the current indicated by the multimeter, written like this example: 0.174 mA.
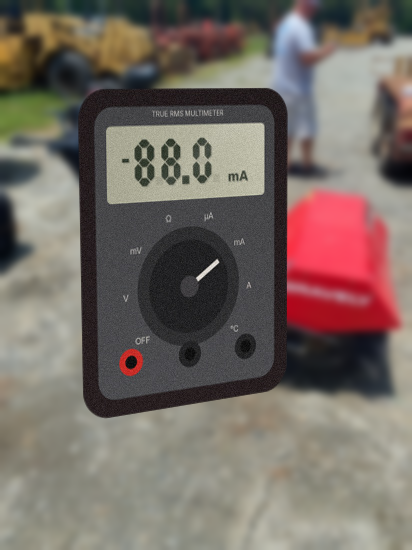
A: -88.0 mA
